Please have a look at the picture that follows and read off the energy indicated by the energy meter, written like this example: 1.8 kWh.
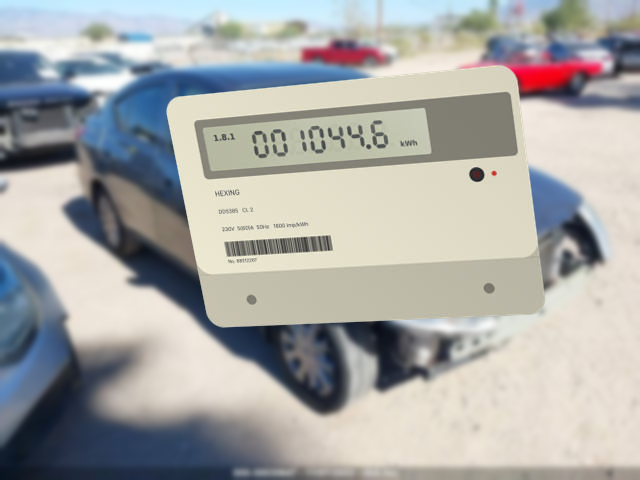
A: 1044.6 kWh
